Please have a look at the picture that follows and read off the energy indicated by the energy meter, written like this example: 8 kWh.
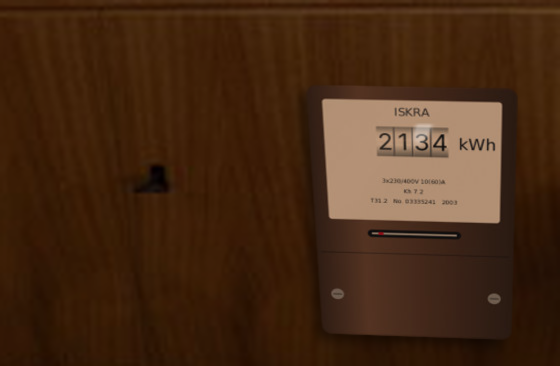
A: 2134 kWh
